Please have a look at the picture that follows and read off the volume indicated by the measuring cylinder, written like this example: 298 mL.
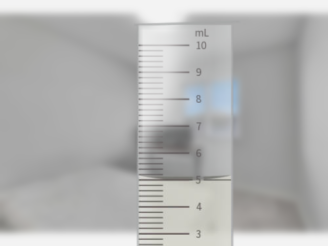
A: 5 mL
